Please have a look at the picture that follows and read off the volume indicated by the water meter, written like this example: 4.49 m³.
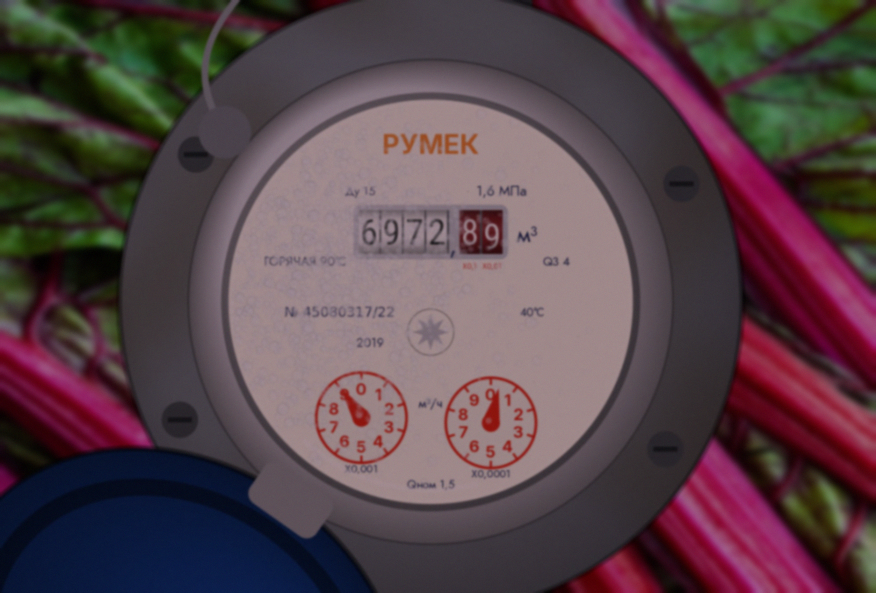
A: 6972.8890 m³
